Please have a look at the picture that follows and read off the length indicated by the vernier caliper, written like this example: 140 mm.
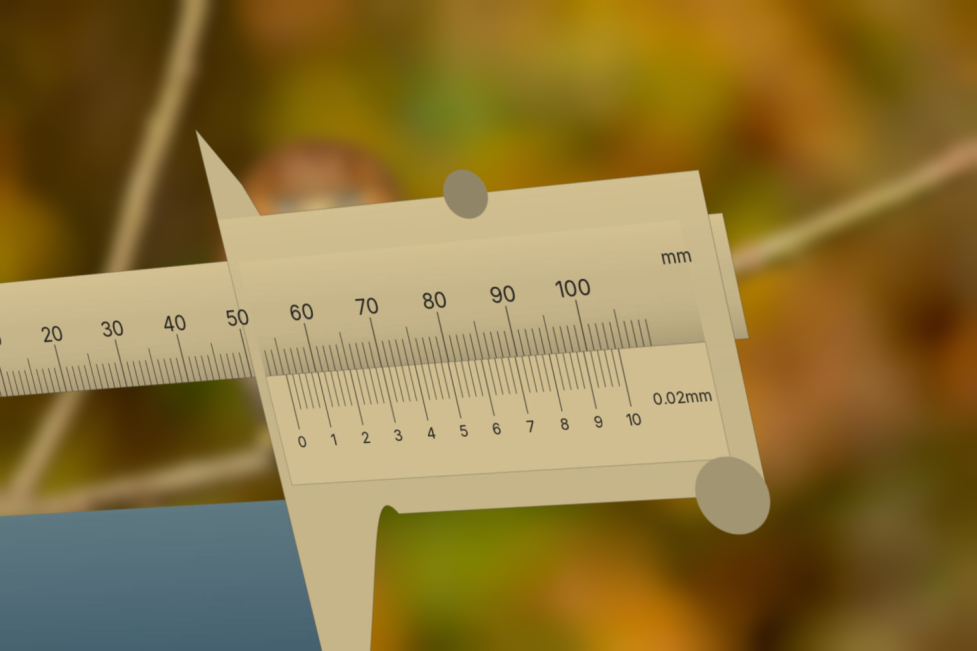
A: 55.4 mm
